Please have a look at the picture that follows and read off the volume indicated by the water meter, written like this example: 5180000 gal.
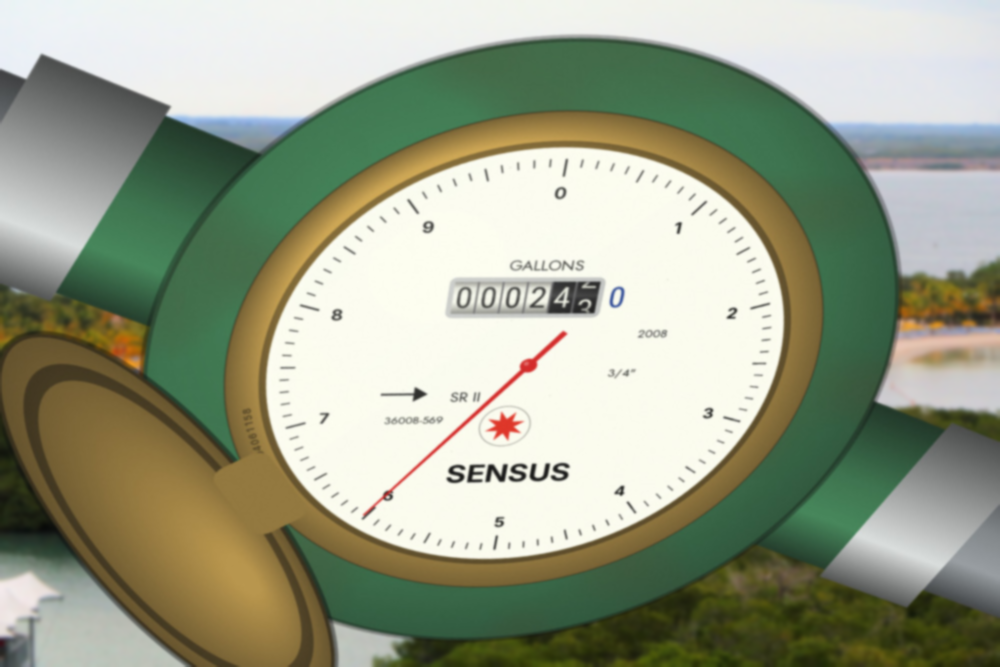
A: 2426.0 gal
